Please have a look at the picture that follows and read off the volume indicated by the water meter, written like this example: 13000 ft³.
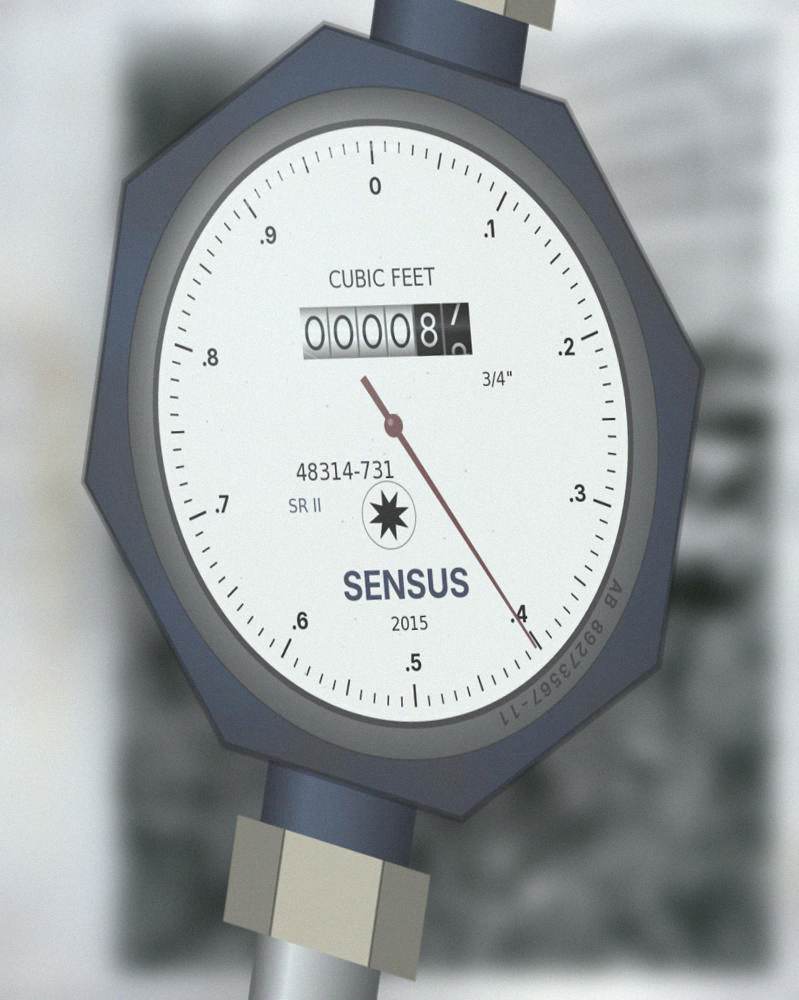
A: 87.40 ft³
